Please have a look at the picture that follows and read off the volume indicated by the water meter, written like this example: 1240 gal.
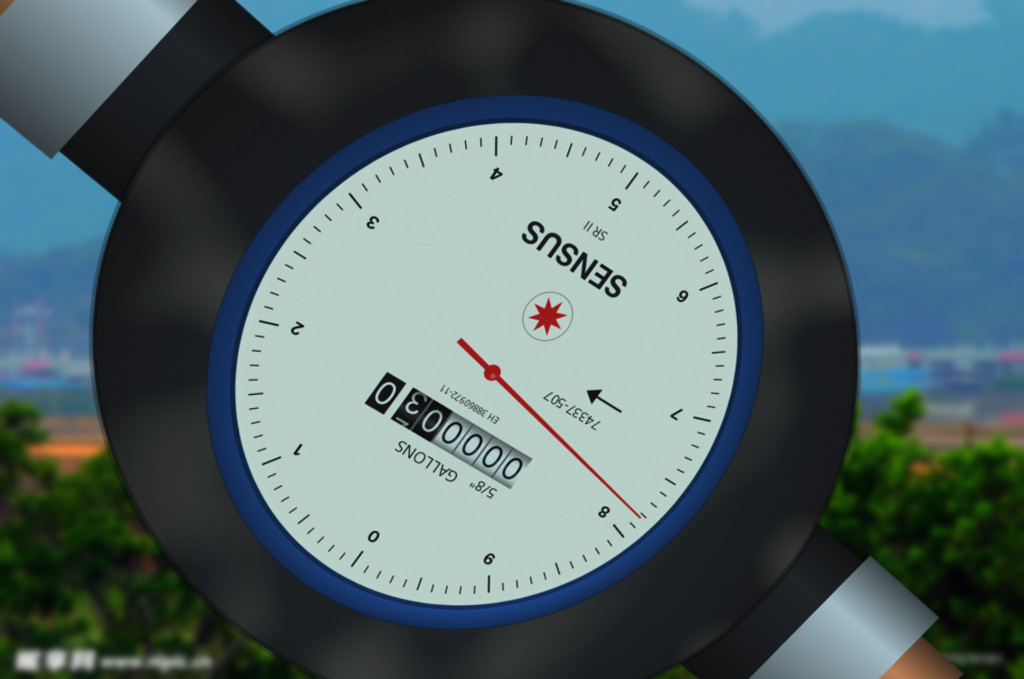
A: 27.8 gal
